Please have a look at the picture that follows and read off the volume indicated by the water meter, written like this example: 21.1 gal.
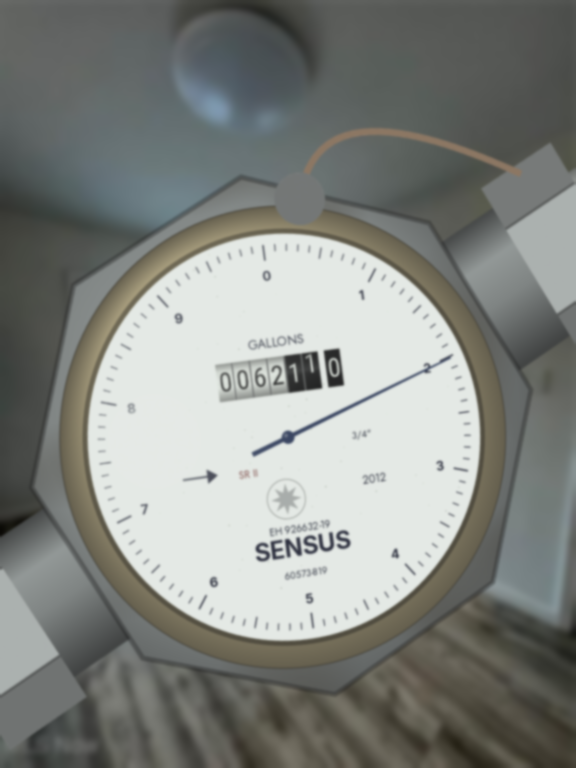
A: 62112.0 gal
